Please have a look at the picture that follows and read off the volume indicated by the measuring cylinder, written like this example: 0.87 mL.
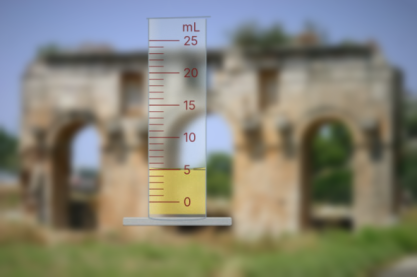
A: 5 mL
